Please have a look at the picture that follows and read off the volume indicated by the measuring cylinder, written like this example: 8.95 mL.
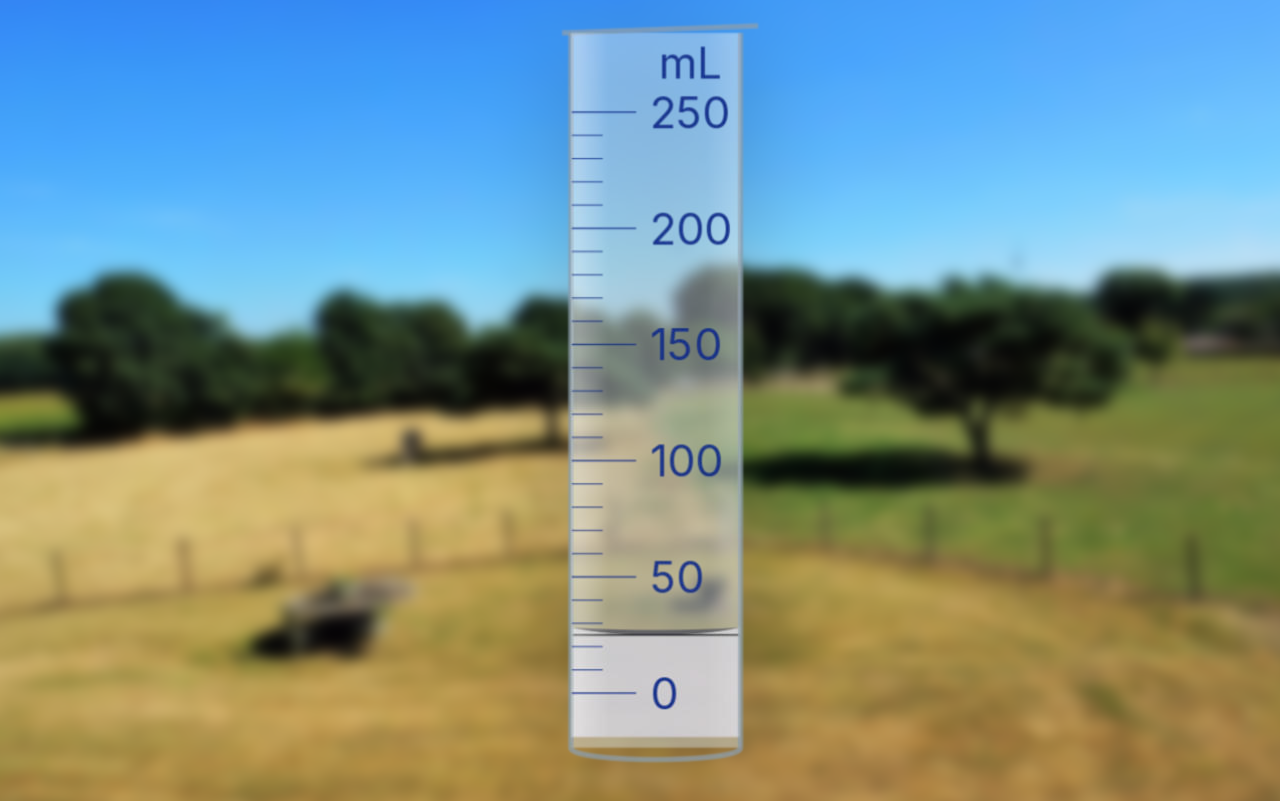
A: 25 mL
